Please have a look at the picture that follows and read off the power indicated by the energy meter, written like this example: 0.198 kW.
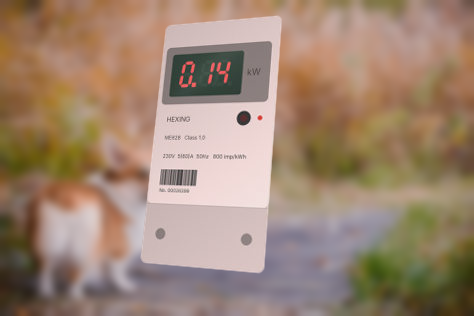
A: 0.14 kW
